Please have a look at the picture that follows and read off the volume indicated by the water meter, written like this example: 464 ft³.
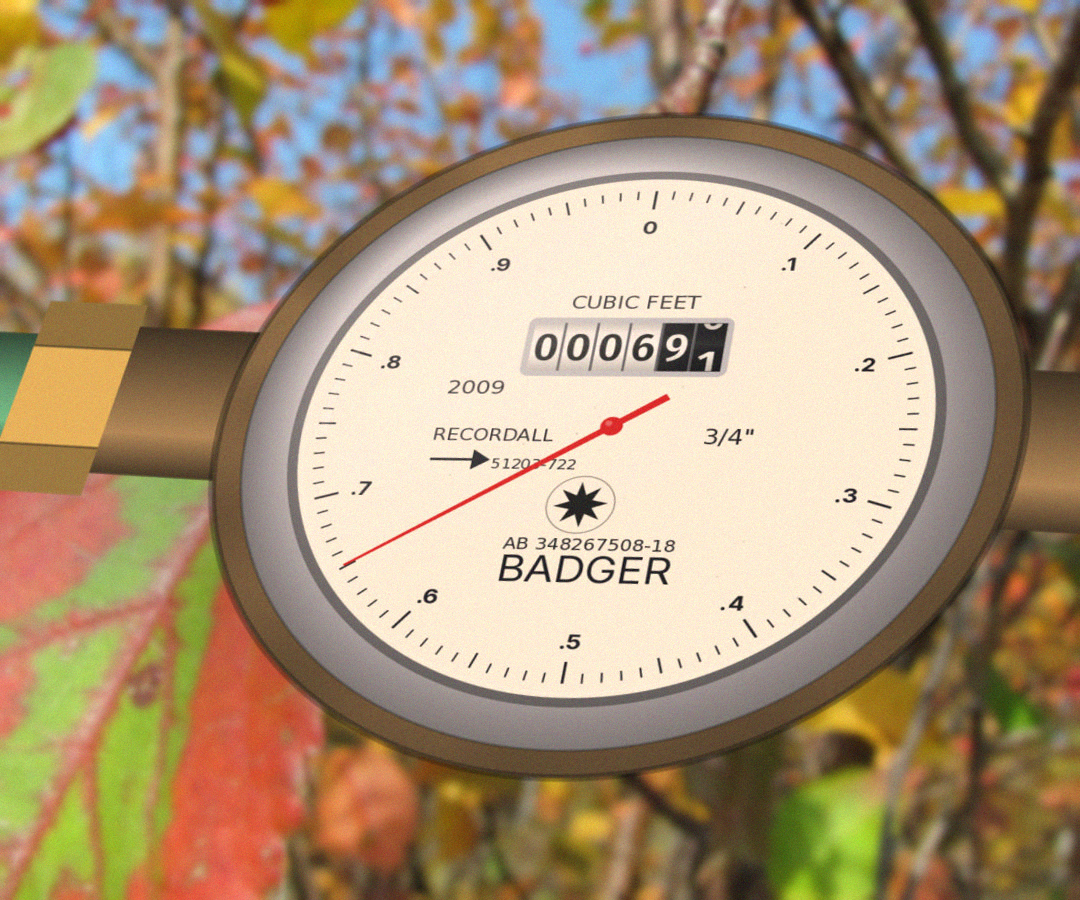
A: 690.65 ft³
